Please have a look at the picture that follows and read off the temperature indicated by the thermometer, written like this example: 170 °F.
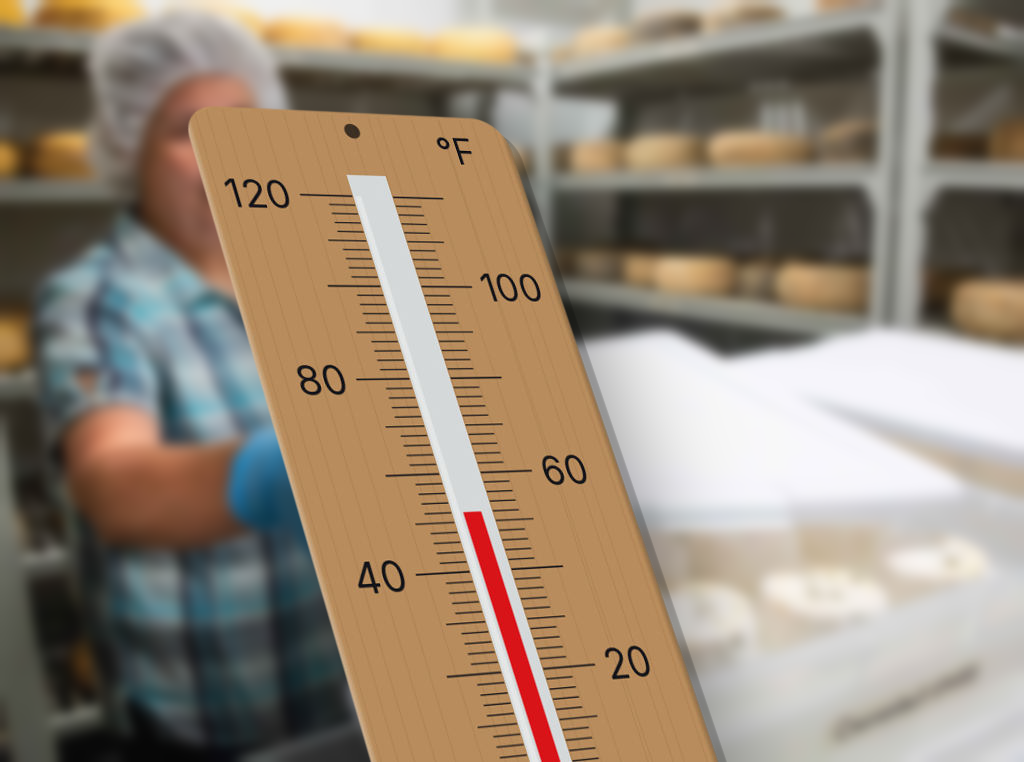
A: 52 °F
